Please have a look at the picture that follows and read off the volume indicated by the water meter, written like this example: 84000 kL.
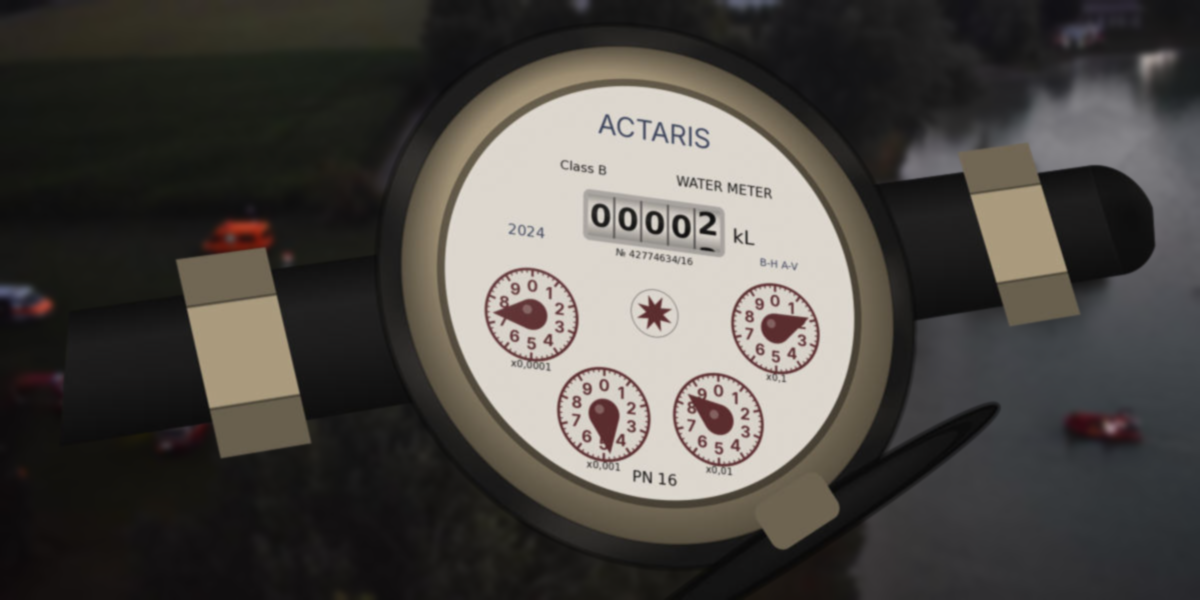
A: 2.1847 kL
